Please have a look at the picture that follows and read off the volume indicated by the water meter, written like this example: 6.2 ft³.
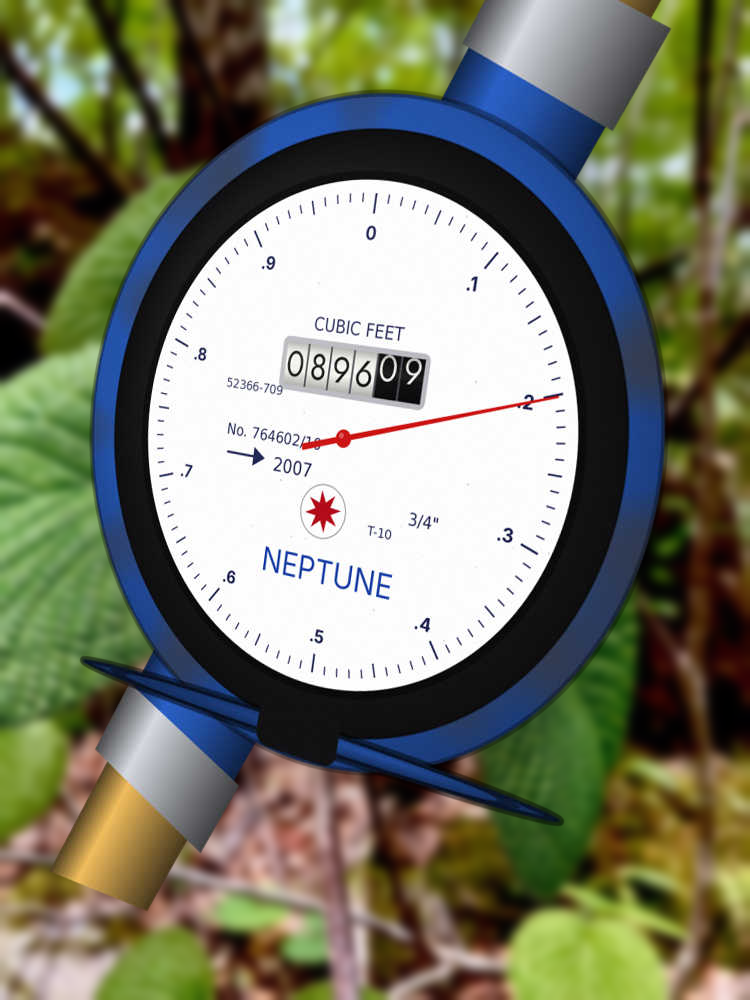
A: 89609.20 ft³
